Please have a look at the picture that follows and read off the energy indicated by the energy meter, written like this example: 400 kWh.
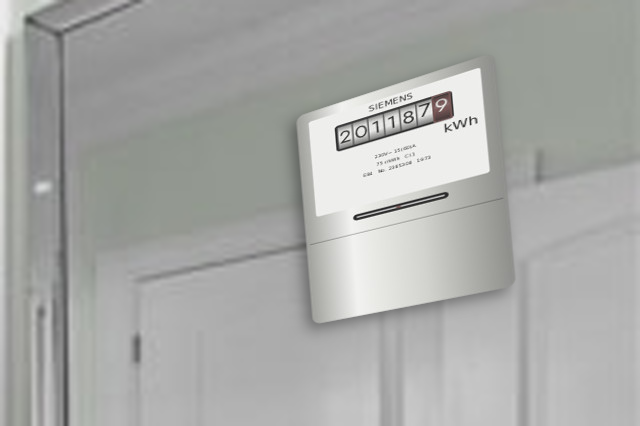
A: 201187.9 kWh
